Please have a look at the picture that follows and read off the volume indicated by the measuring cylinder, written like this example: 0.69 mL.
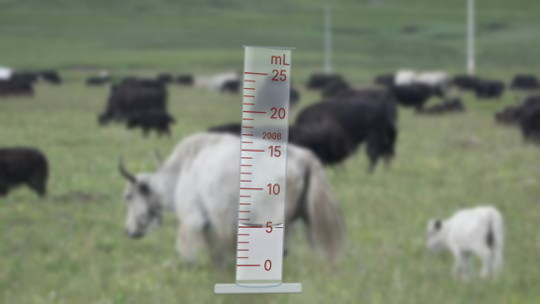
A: 5 mL
